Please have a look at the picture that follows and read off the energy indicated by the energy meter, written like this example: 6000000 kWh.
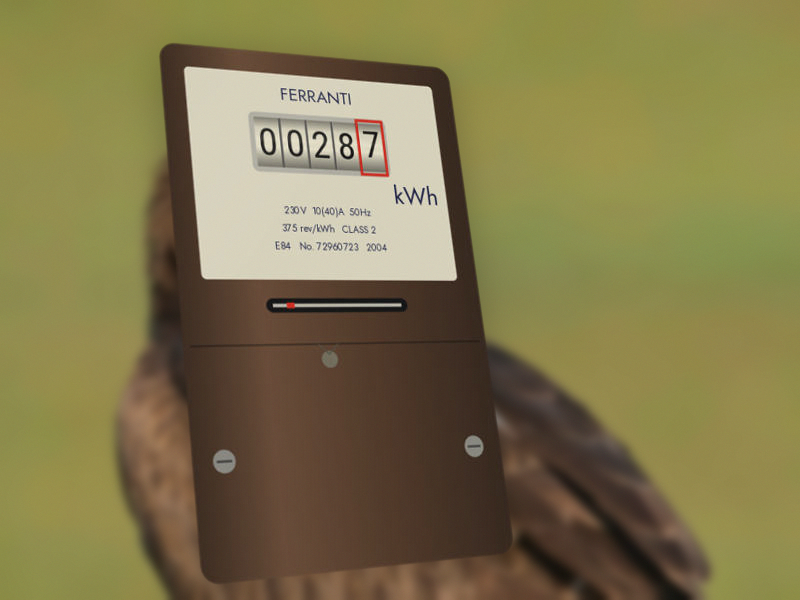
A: 28.7 kWh
